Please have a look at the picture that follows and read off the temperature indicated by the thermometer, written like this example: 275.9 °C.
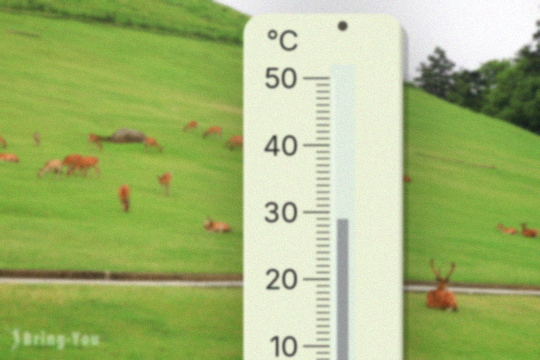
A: 29 °C
